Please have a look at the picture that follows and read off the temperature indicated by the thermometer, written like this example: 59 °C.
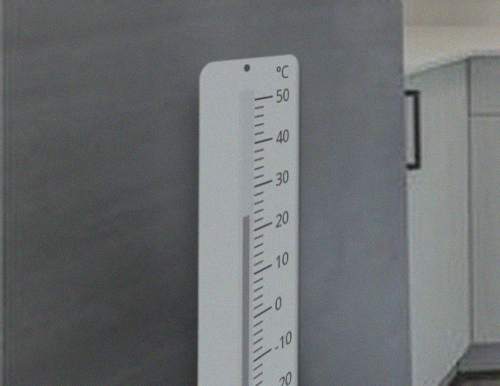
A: 24 °C
